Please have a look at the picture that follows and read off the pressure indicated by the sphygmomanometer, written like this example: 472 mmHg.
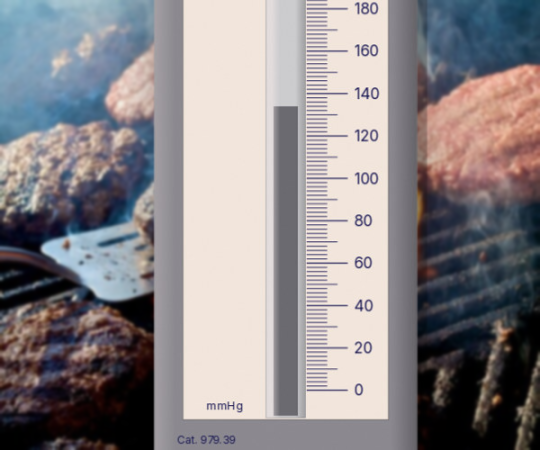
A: 134 mmHg
